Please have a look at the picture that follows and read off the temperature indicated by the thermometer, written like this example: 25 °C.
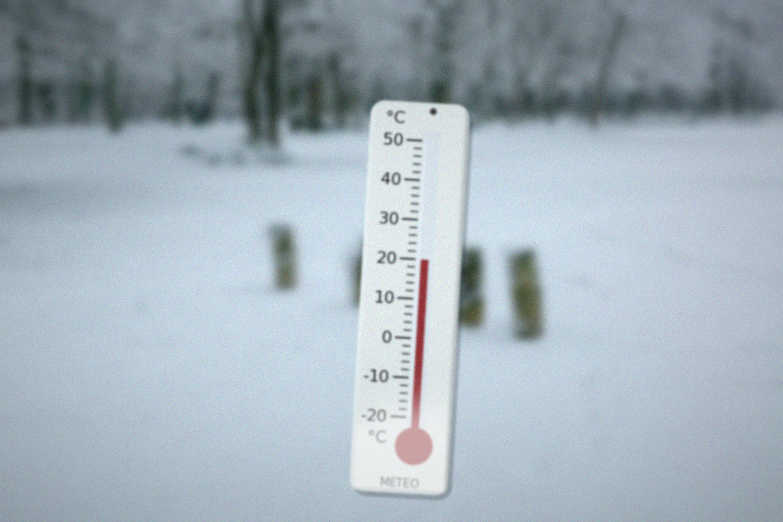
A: 20 °C
